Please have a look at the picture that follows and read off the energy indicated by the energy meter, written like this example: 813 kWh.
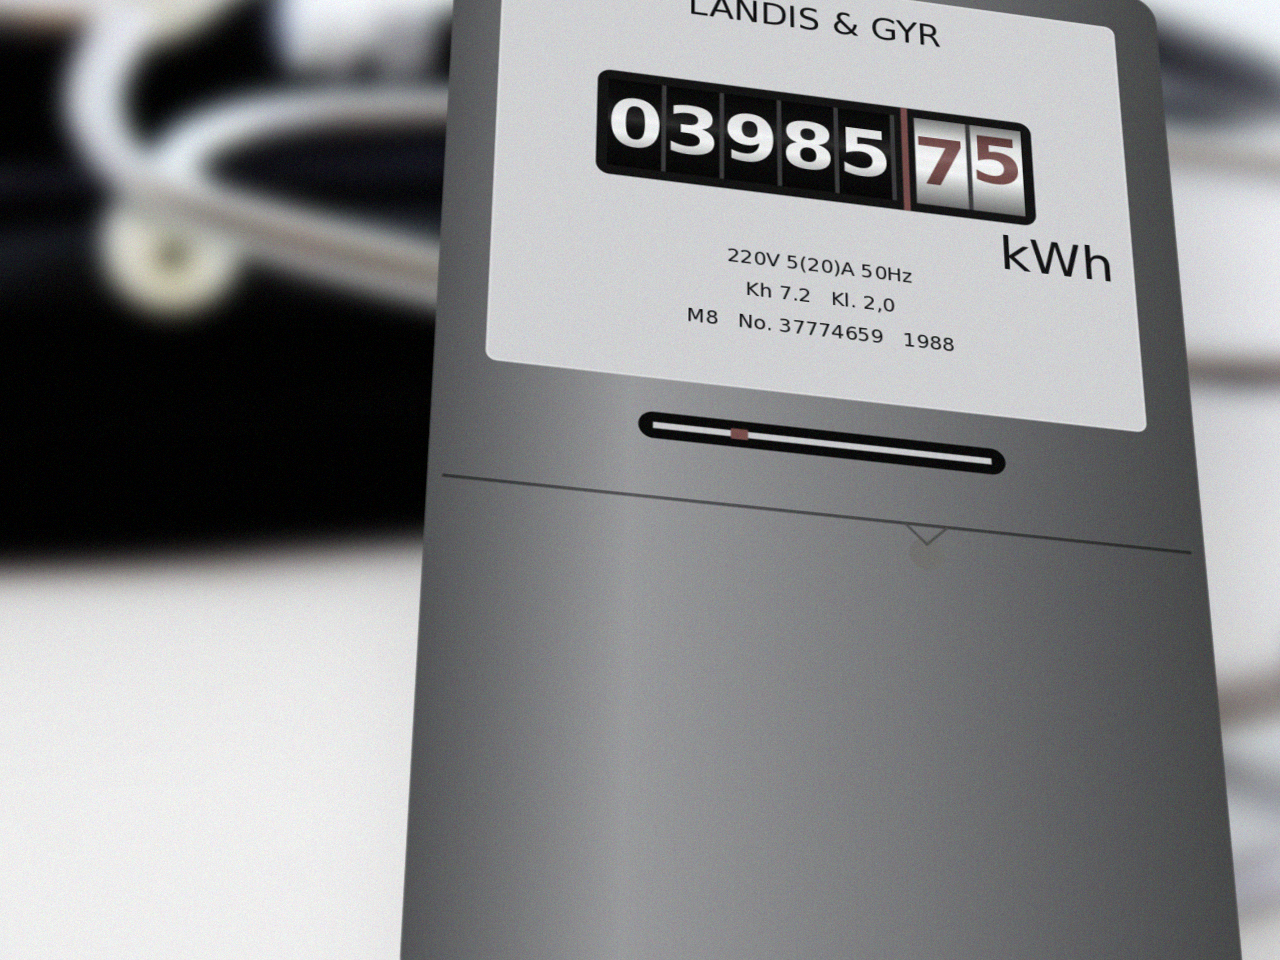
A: 3985.75 kWh
